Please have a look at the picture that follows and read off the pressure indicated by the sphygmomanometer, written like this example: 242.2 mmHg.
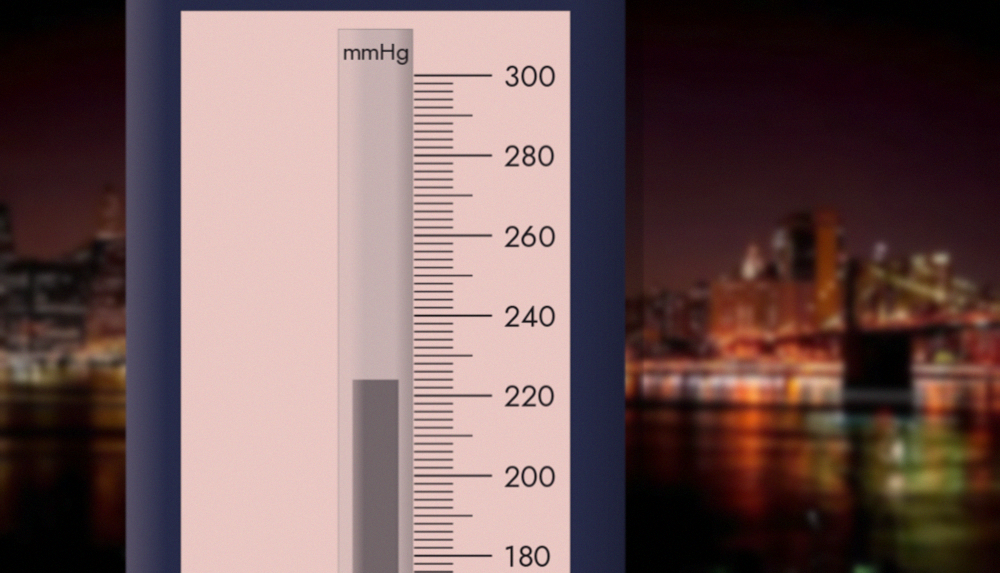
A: 224 mmHg
